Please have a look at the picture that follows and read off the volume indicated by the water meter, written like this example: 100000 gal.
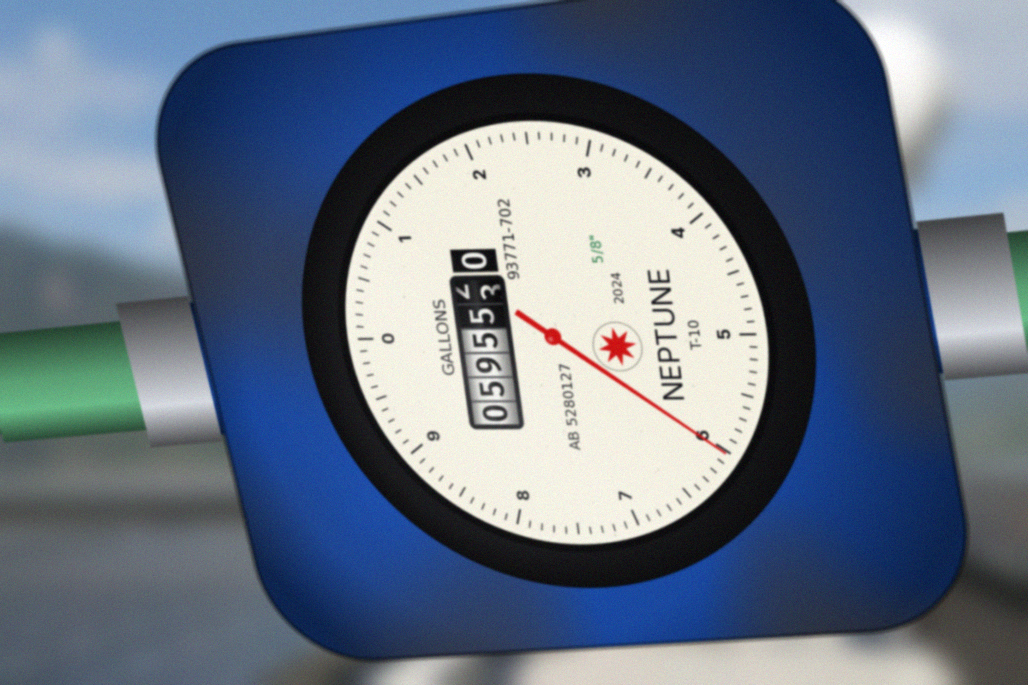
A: 595526.0 gal
